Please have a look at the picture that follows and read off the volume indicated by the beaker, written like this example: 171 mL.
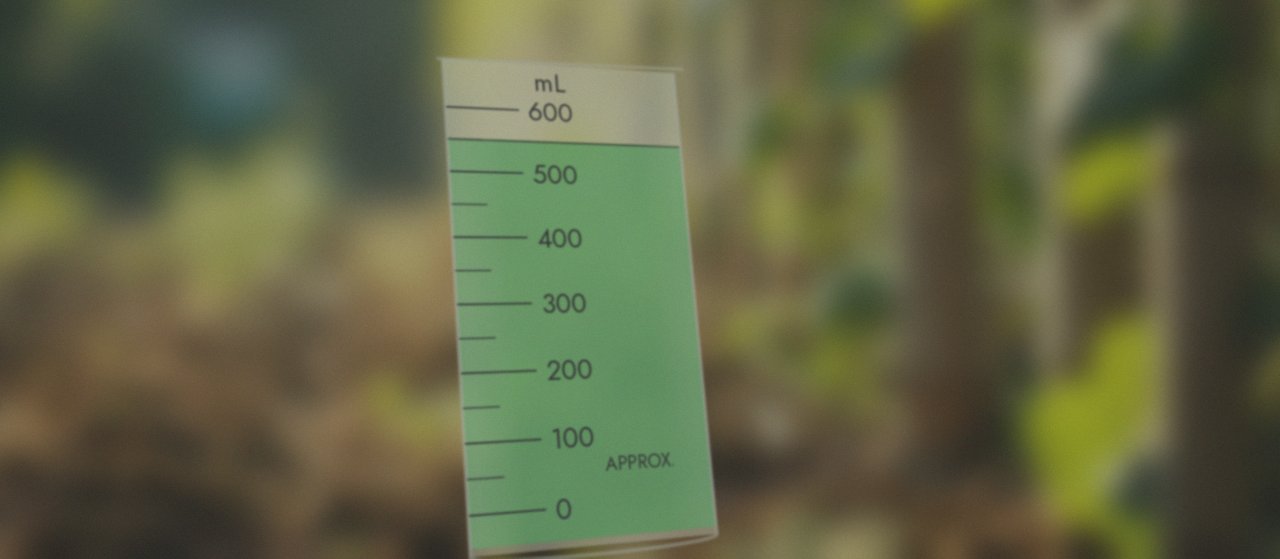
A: 550 mL
